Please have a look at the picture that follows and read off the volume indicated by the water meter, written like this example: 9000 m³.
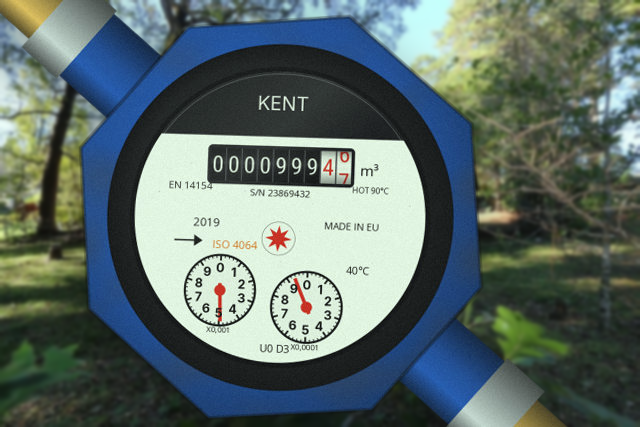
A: 999.4649 m³
